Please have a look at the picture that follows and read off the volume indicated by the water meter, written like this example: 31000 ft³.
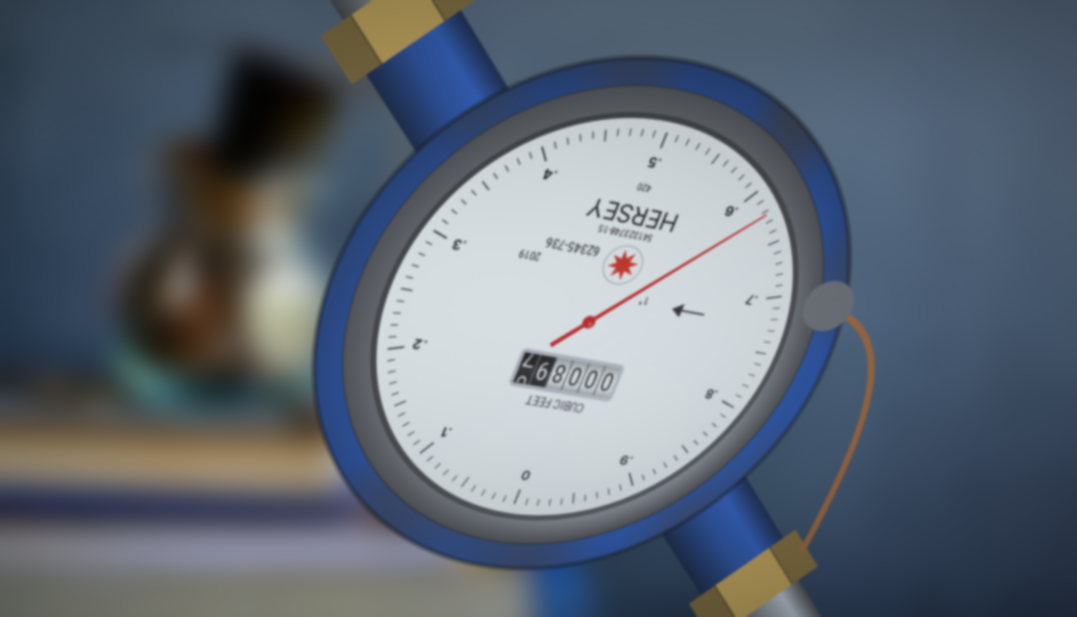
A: 896.62 ft³
